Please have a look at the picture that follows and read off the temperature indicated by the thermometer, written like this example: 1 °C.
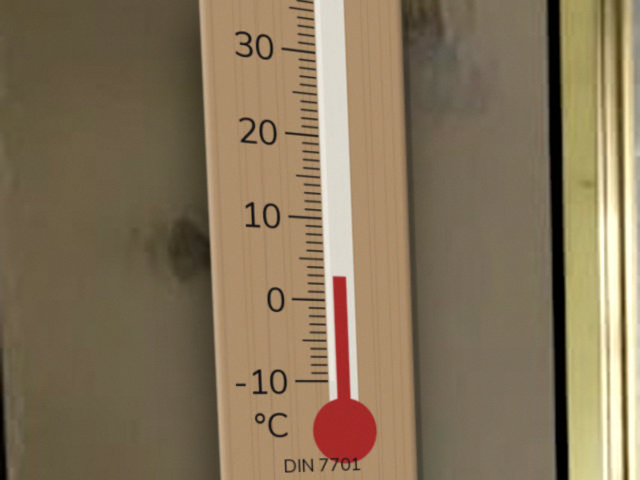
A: 3 °C
